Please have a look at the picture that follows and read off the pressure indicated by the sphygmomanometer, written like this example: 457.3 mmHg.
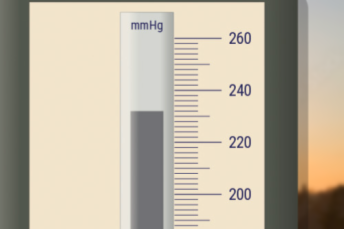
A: 232 mmHg
